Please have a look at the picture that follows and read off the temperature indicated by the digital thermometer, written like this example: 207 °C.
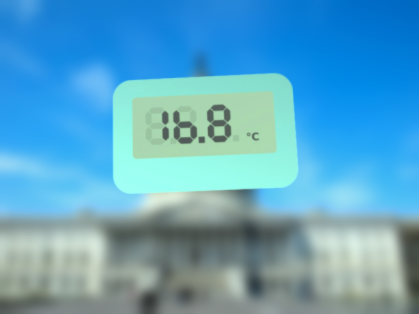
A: 16.8 °C
